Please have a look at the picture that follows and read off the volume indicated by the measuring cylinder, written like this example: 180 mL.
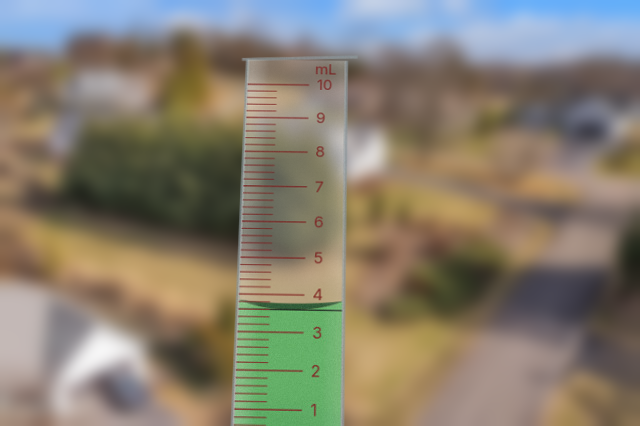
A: 3.6 mL
